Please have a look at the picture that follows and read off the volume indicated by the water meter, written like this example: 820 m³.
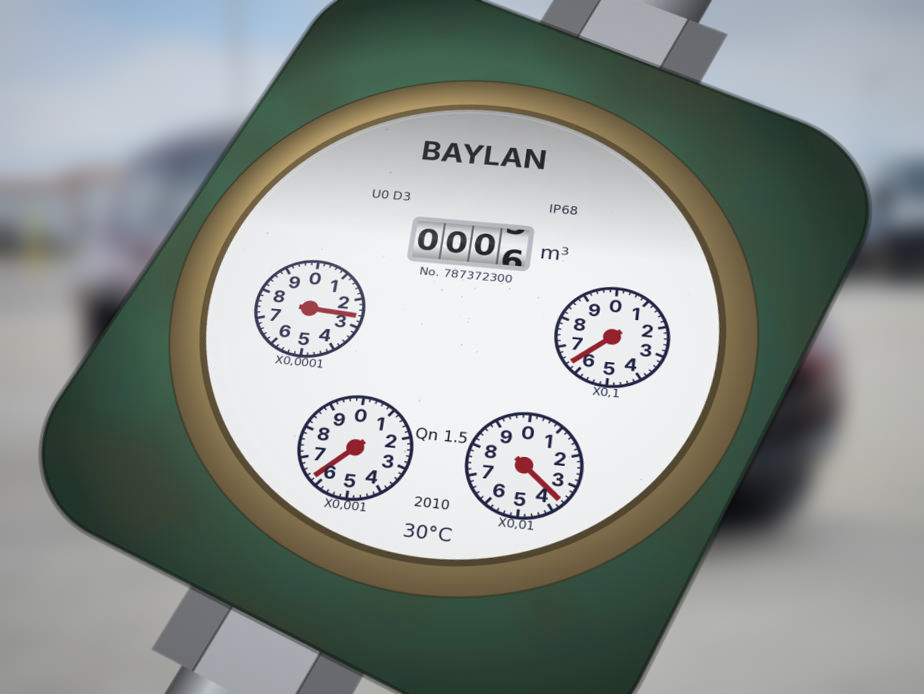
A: 5.6362 m³
